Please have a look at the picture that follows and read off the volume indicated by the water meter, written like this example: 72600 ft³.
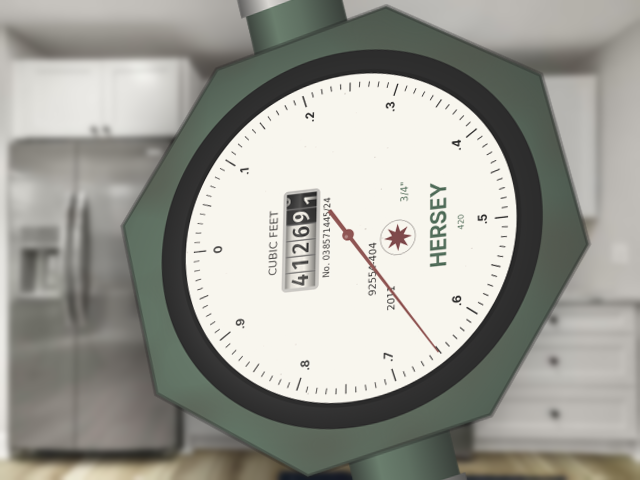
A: 412690.65 ft³
